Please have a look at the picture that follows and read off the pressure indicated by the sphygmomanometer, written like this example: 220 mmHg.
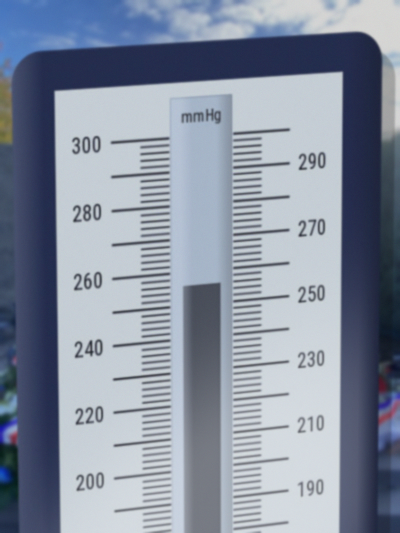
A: 256 mmHg
